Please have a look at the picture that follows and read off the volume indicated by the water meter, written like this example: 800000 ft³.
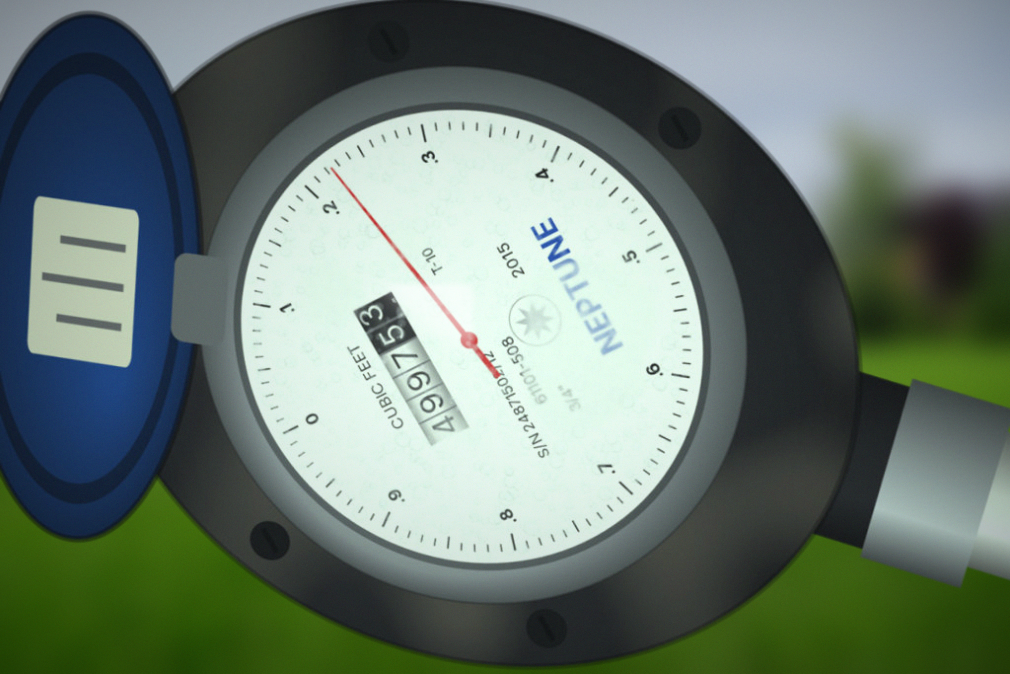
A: 499753.22 ft³
